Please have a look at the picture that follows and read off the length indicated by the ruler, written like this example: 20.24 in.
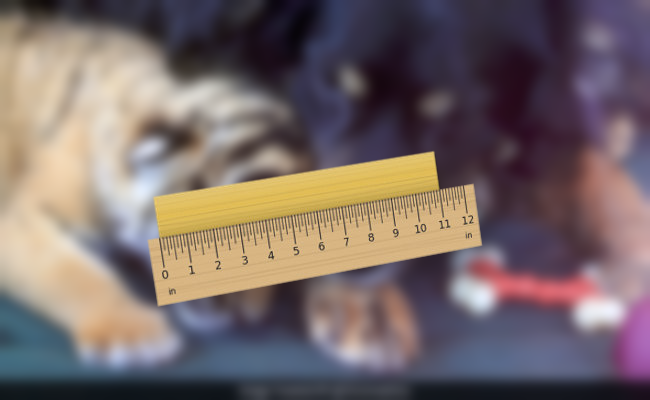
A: 11 in
